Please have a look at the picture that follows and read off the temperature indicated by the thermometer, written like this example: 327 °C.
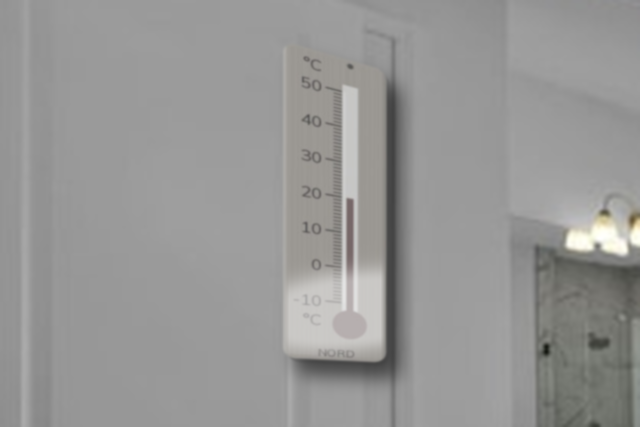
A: 20 °C
